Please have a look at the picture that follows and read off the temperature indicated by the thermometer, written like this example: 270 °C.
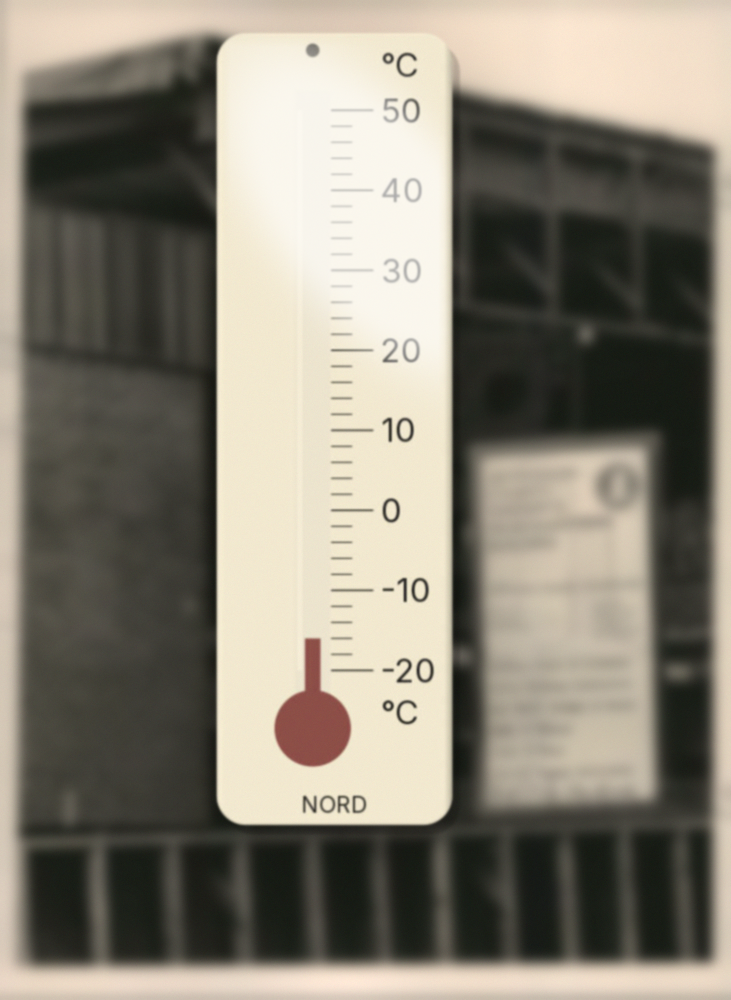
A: -16 °C
